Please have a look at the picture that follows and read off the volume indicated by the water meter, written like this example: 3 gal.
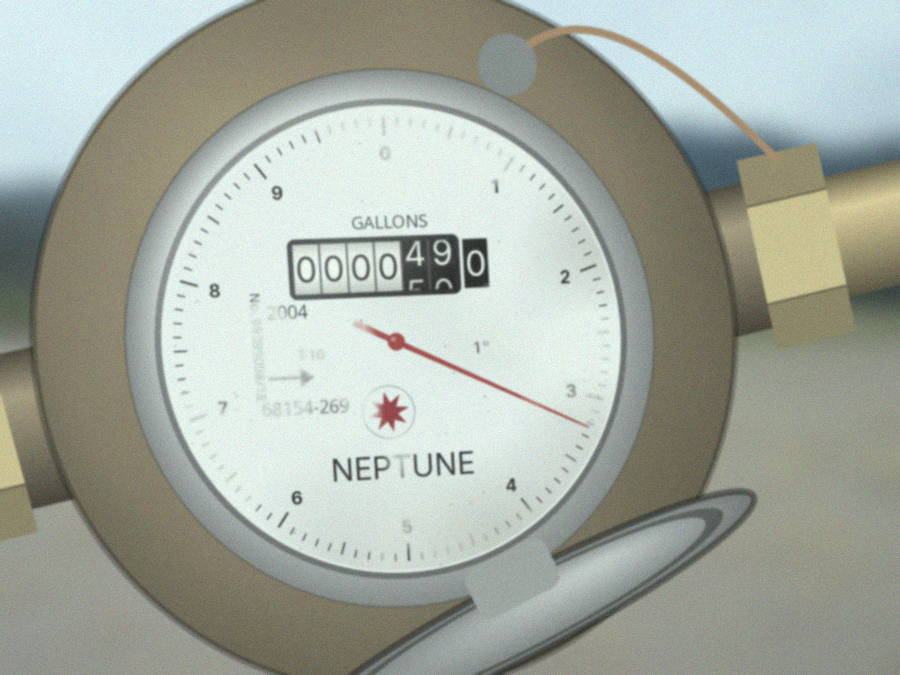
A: 493.2 gal
